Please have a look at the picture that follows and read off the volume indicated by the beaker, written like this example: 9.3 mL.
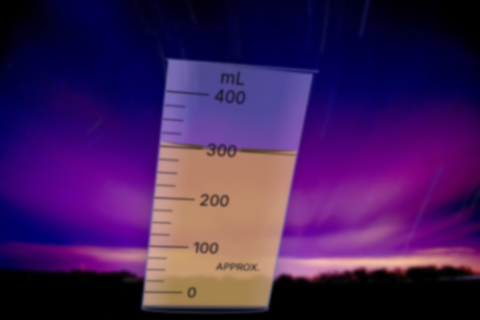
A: 300 mL
